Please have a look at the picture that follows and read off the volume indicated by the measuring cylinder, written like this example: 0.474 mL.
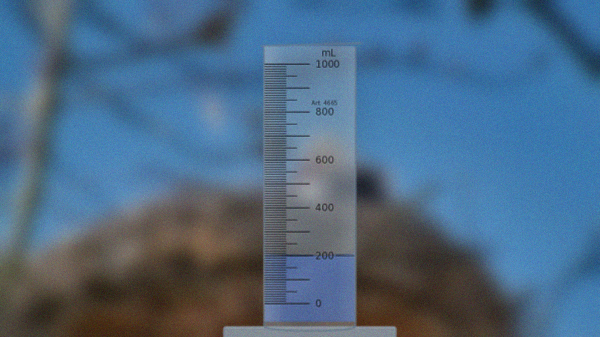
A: 200 mL
